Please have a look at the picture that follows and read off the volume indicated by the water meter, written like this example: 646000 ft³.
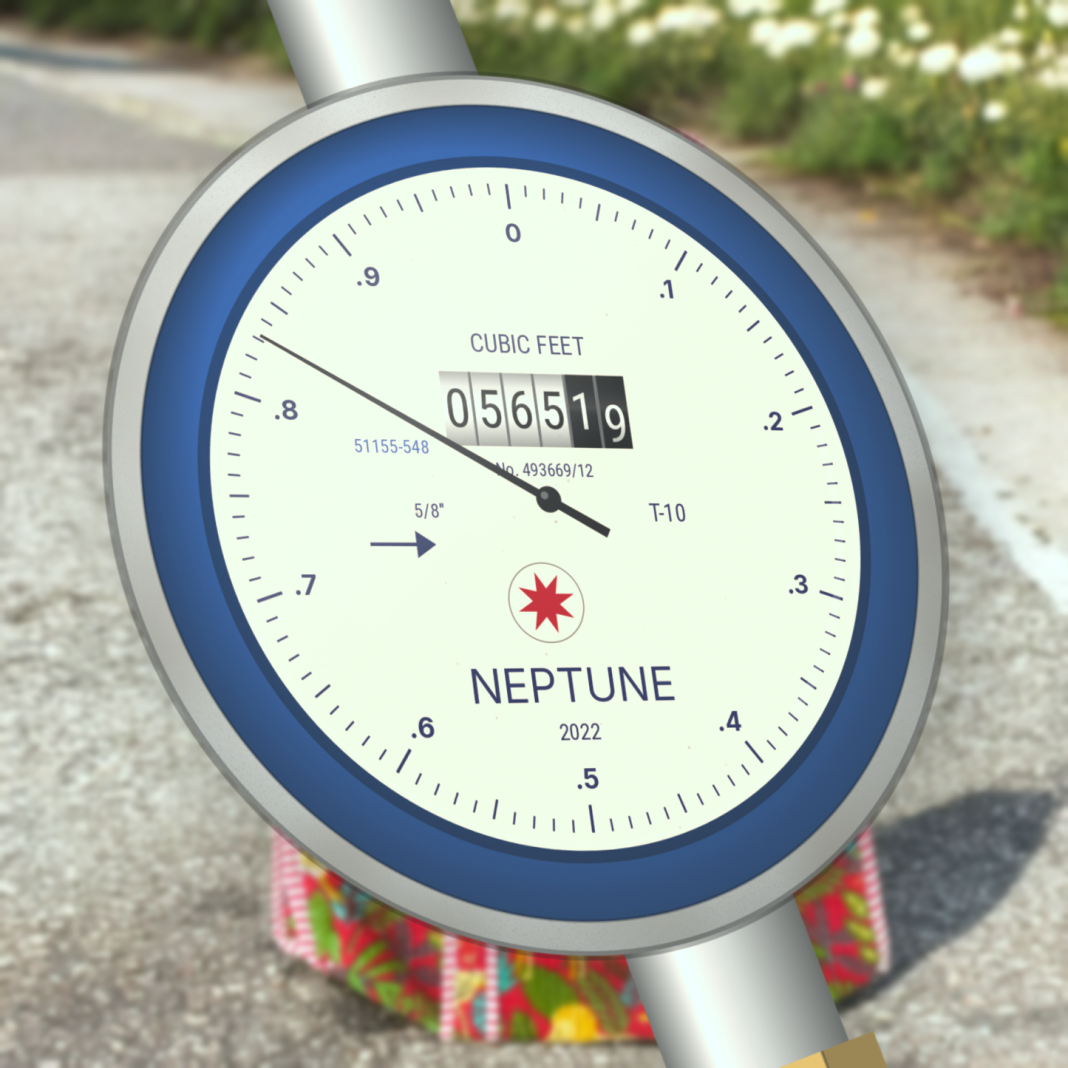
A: 56518.83 ft³
